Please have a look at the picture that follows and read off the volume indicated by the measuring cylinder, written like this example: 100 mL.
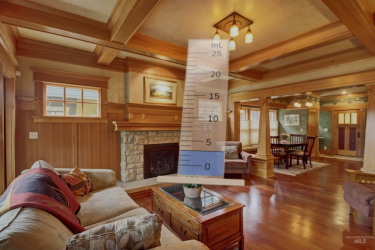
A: 3 mL
